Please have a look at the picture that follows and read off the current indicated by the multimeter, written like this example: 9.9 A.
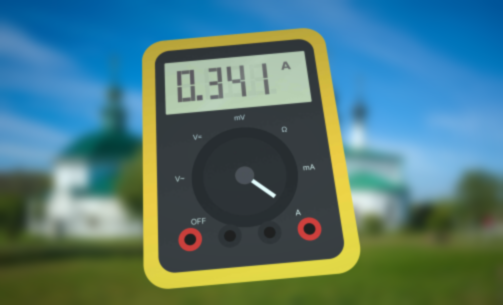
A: 0.341 A
